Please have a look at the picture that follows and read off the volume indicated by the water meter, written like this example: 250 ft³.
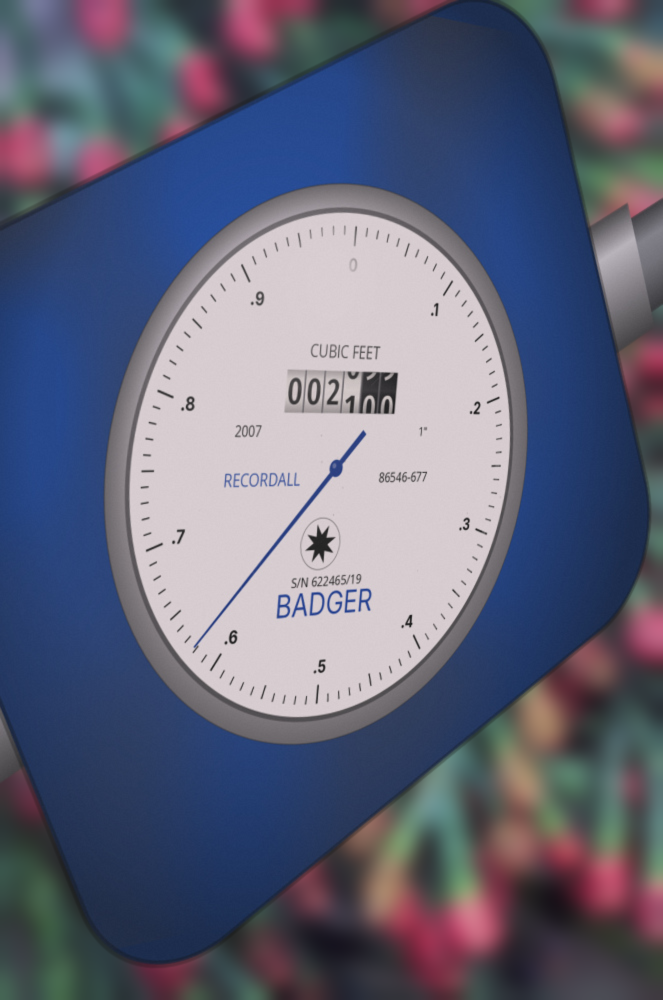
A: 2099.62 ft³
